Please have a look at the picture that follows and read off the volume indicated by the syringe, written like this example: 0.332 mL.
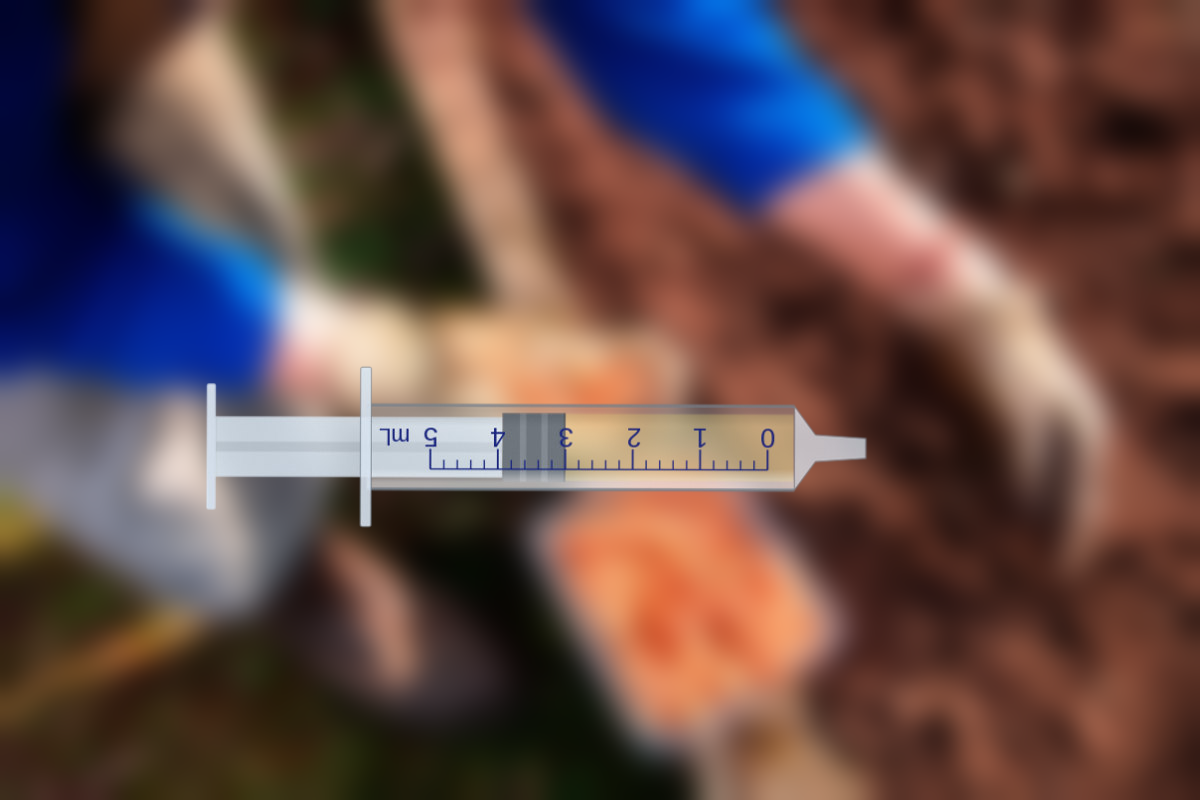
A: 3 mL
